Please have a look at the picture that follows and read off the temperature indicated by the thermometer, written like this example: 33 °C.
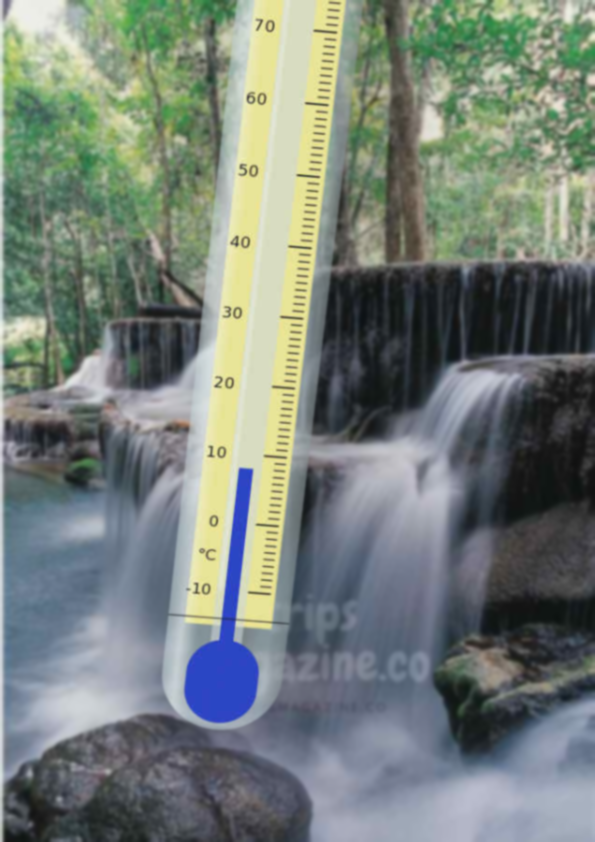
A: 8 °C
